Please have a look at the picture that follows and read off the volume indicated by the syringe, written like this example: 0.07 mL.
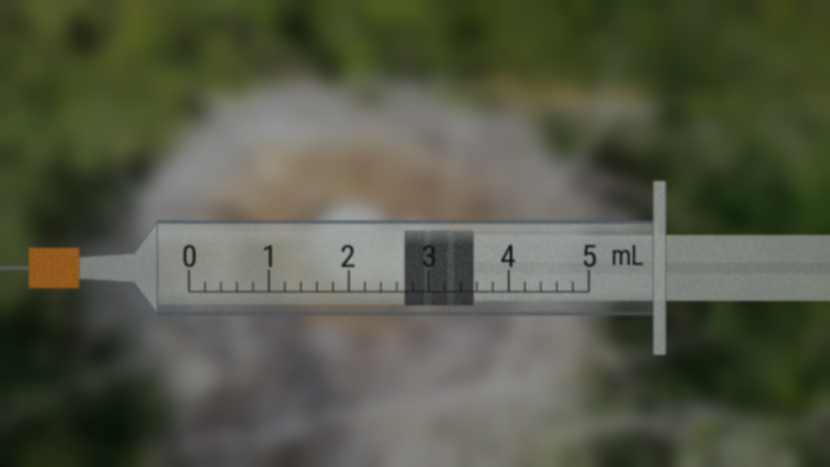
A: 2.7 mL
